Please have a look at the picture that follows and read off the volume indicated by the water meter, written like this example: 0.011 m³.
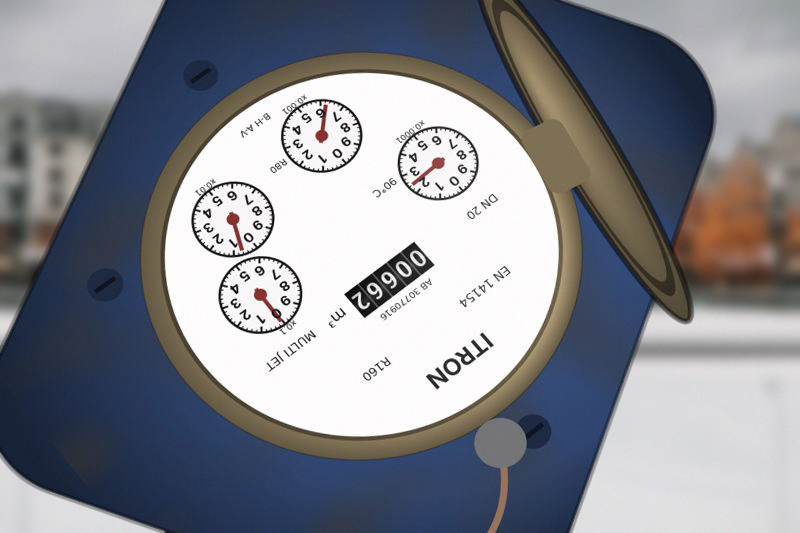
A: 662.0062 m³
